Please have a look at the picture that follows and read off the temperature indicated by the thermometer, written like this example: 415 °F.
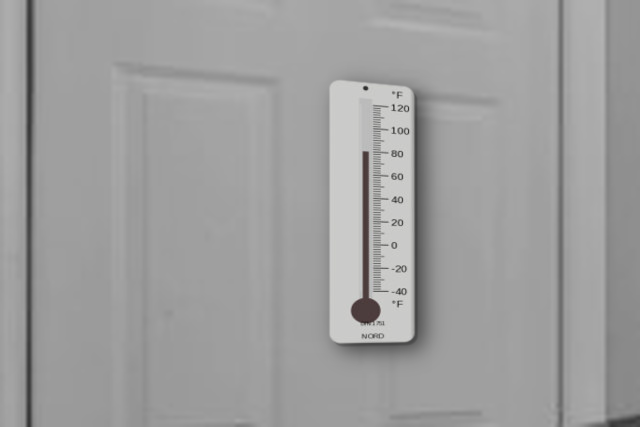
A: 80 °F
